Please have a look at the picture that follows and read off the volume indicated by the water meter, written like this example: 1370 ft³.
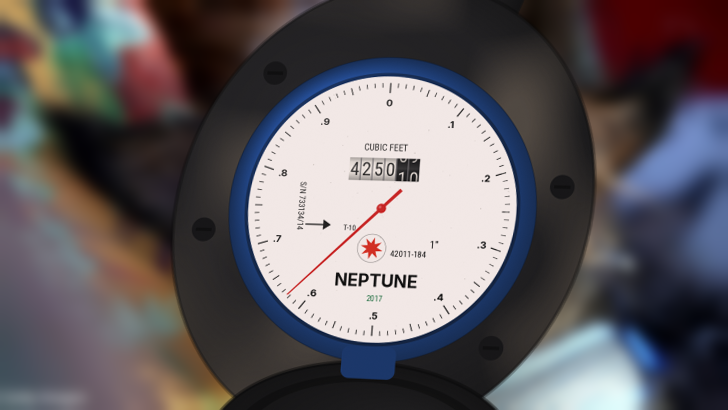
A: 425009.62 ft³
